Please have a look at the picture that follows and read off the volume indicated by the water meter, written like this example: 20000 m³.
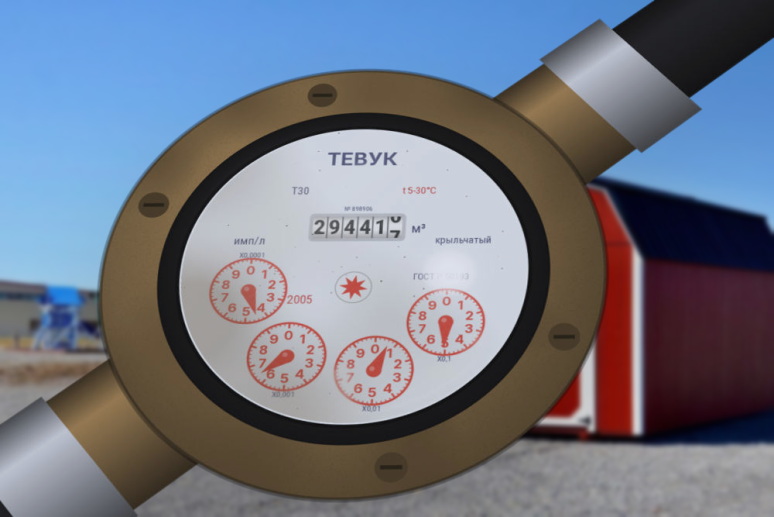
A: 294416.5064 m³
